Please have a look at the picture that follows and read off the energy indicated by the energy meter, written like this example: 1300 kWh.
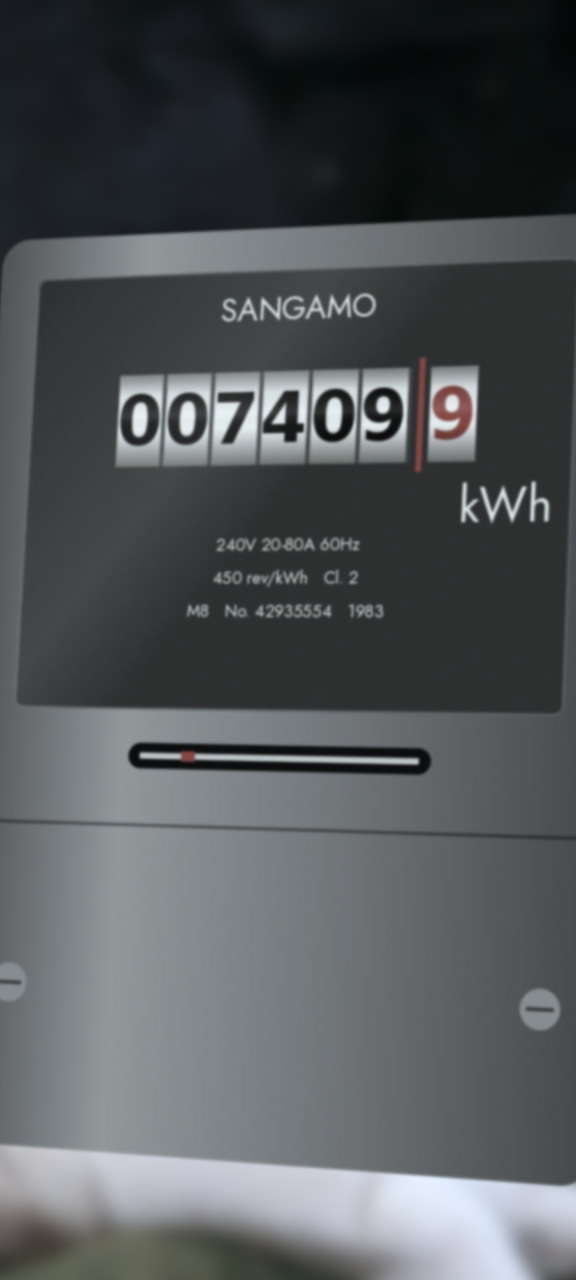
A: 7409.9 kWh
